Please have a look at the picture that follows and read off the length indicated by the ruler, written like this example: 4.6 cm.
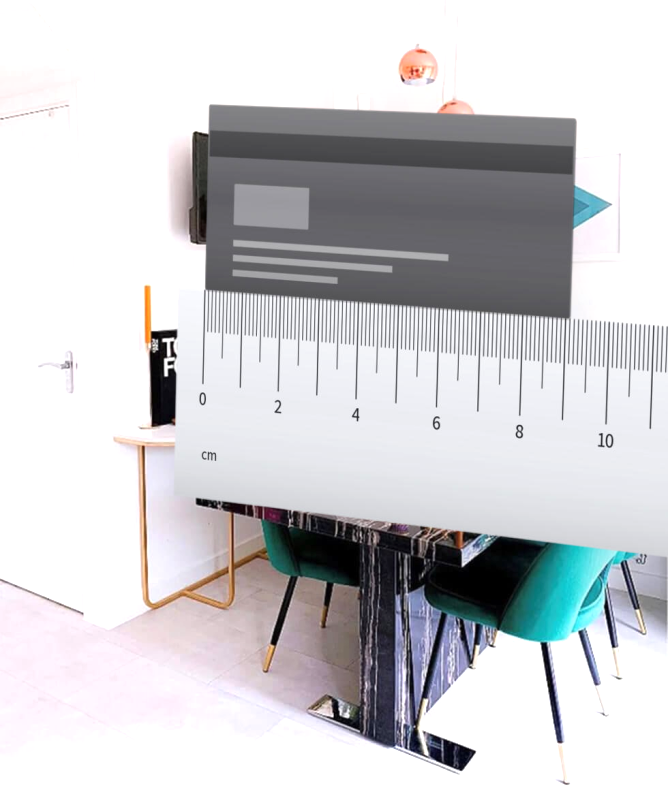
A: 9.1 cm
